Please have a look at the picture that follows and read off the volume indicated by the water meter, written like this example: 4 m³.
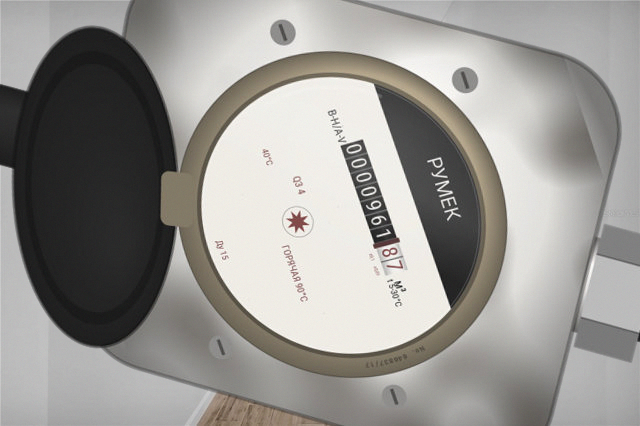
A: 961.87 m³
